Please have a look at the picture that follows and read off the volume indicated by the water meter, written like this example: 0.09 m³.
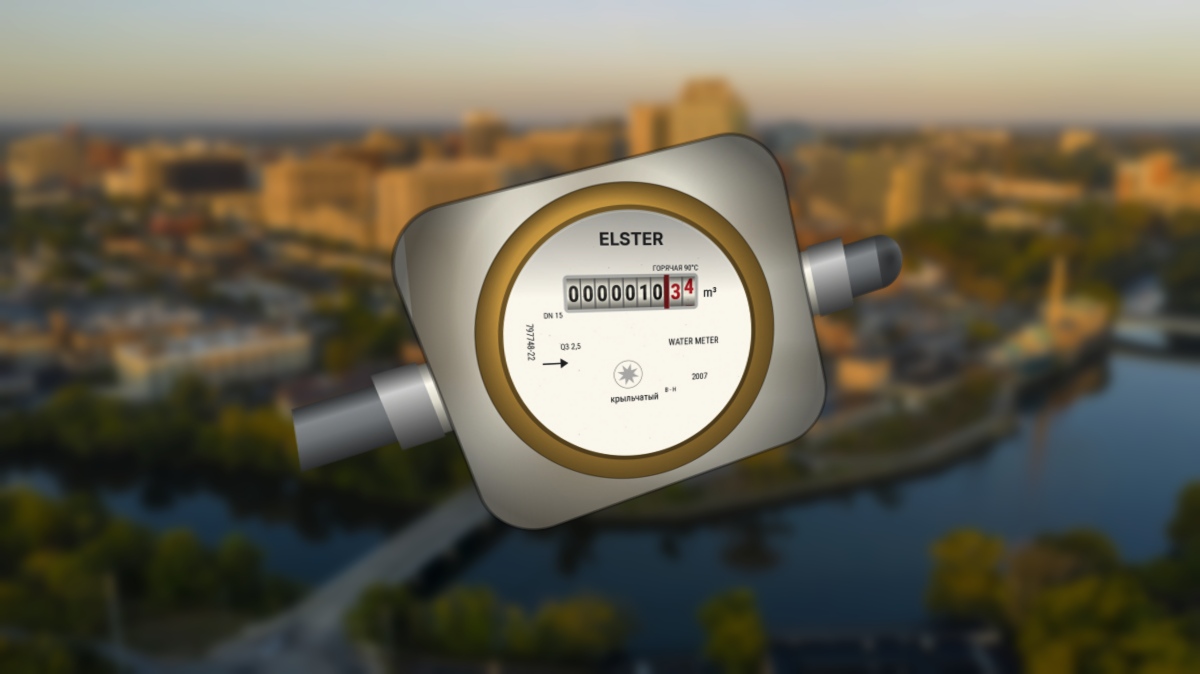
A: 10.34 m³
